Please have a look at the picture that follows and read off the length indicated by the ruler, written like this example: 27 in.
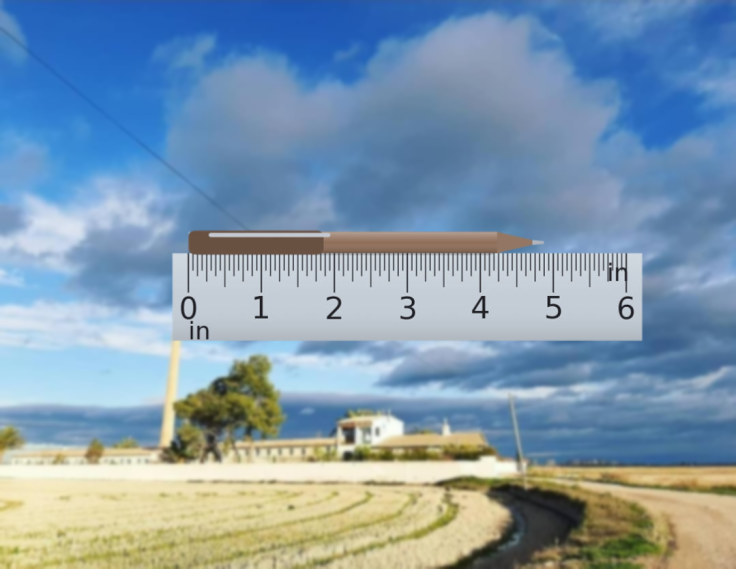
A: 4.875 in
